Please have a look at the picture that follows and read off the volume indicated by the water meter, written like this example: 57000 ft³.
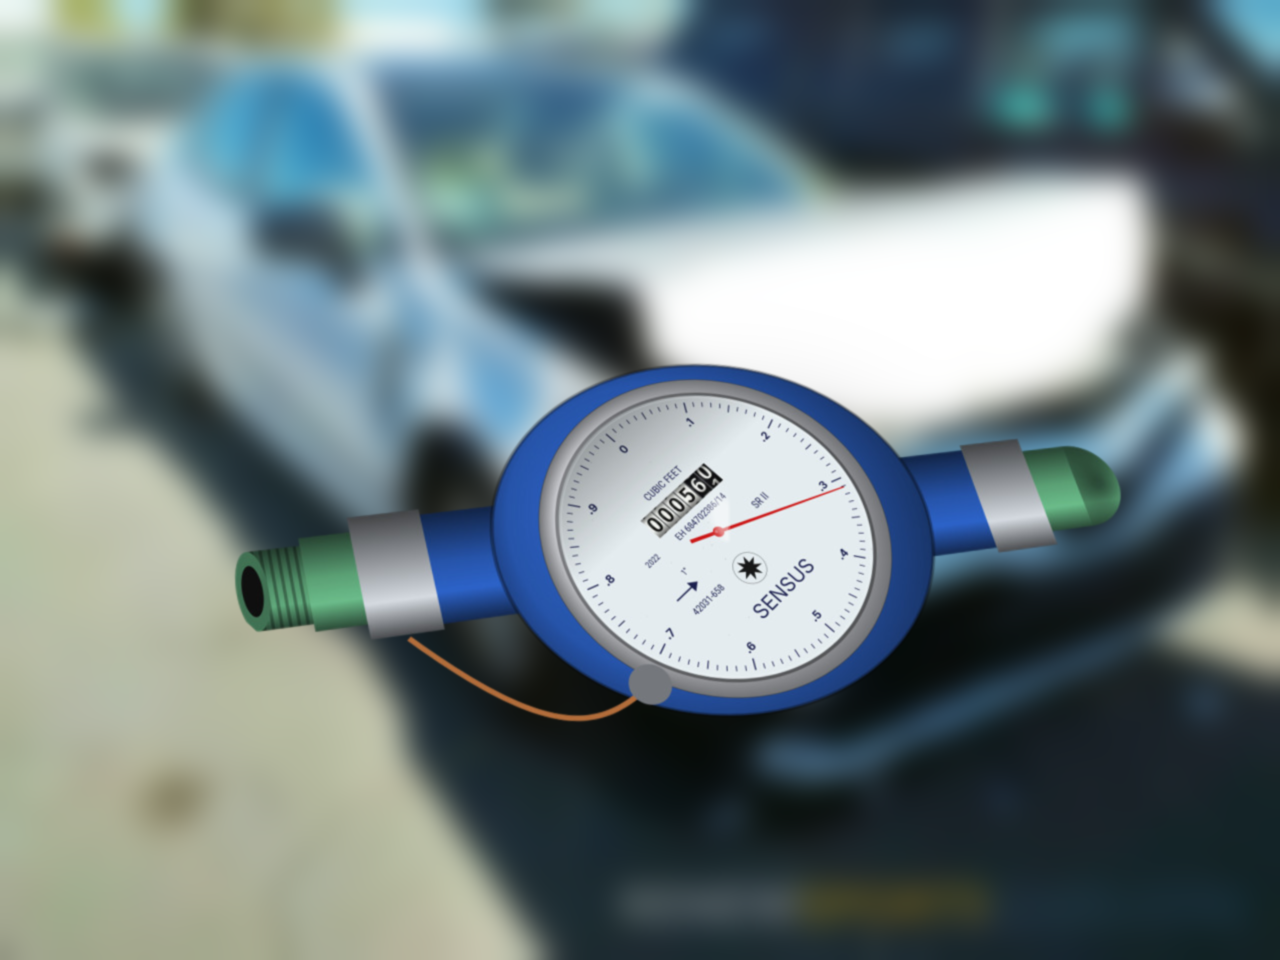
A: 560.31 ft³
